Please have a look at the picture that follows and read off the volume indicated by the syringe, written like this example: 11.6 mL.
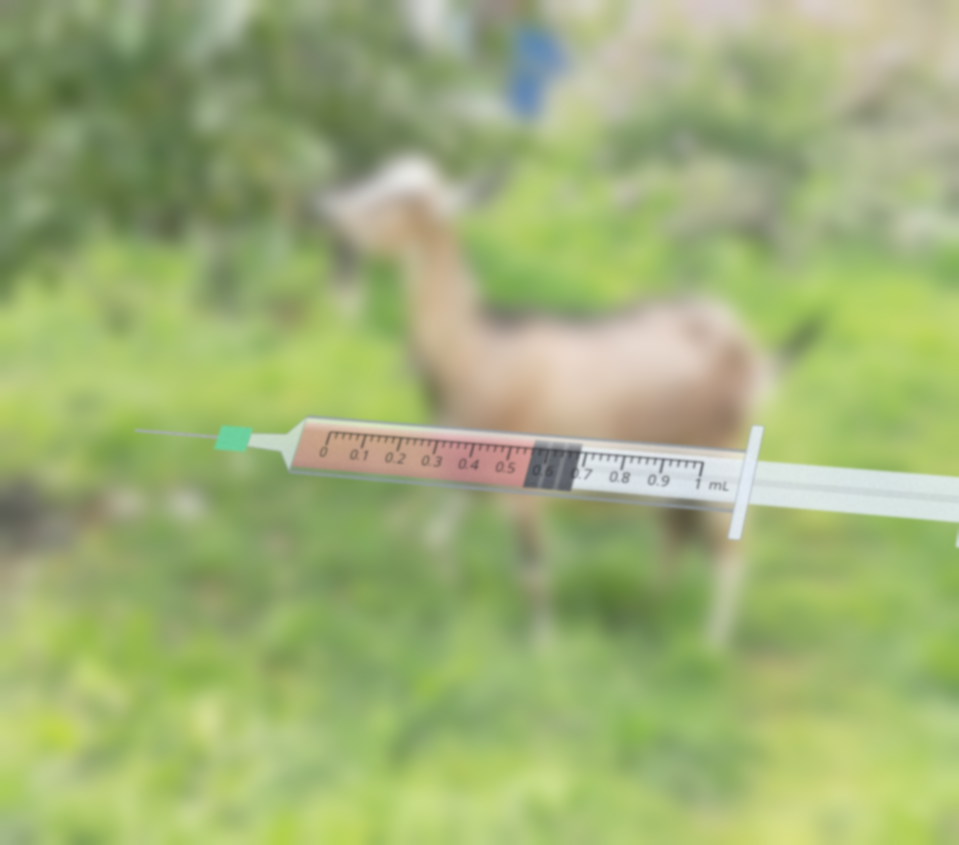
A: 0.56 mL
